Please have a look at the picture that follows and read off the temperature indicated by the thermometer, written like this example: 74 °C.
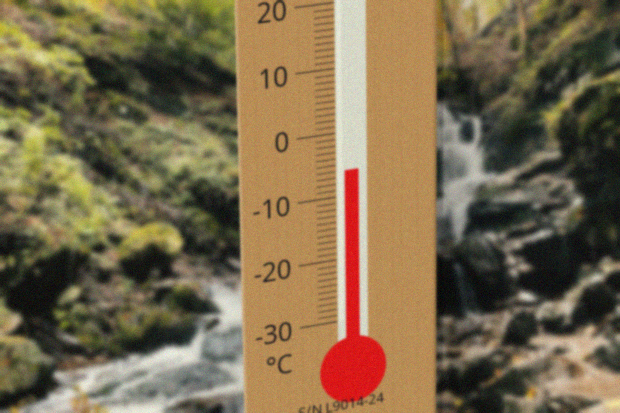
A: -6 °C
